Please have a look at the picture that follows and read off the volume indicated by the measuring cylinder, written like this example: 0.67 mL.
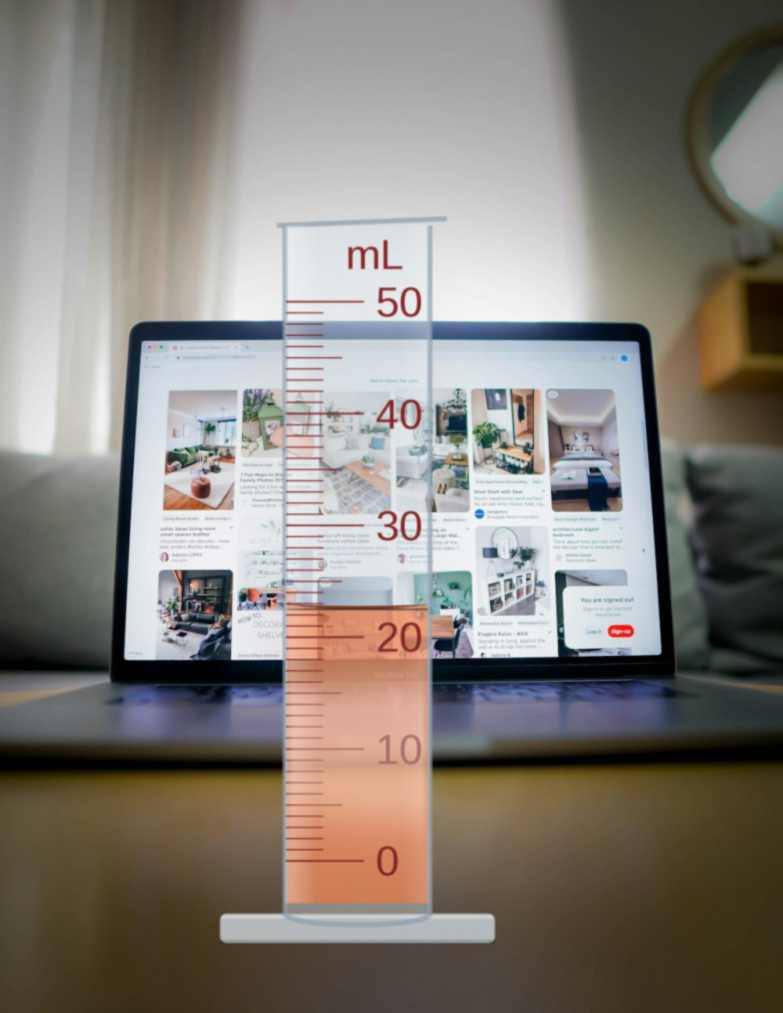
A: 22.5 mL
